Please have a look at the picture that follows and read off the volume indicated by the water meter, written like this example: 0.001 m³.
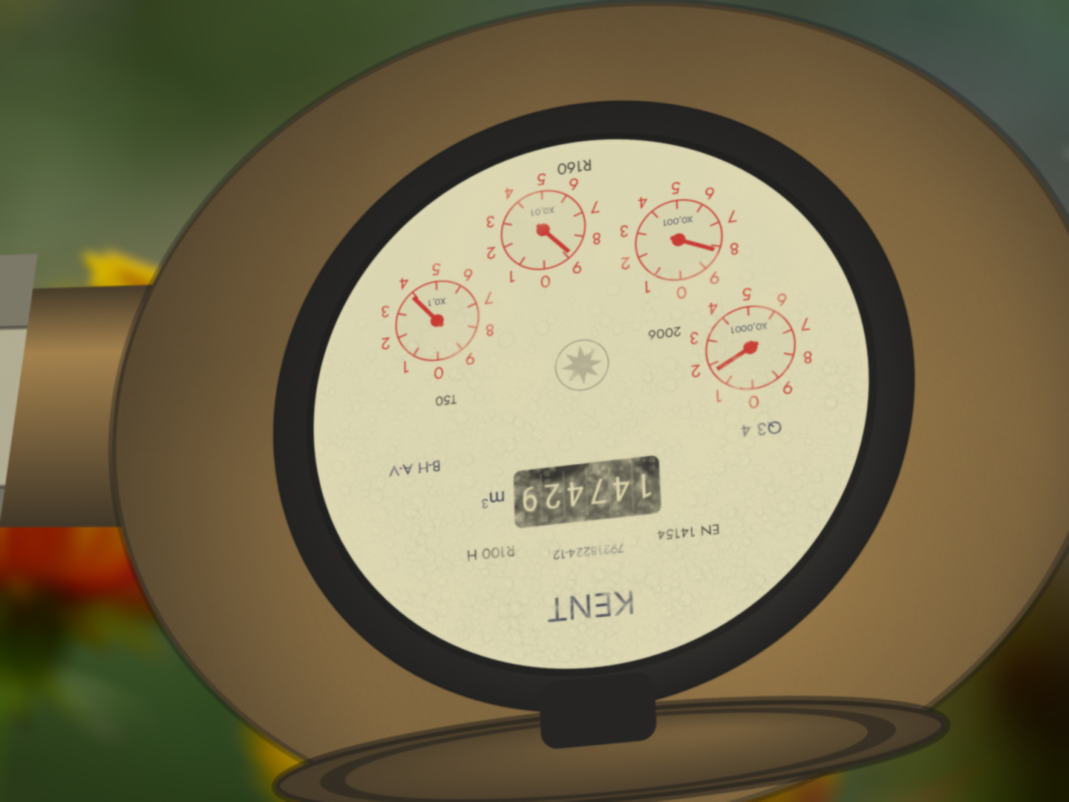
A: 147429.3881 m³
